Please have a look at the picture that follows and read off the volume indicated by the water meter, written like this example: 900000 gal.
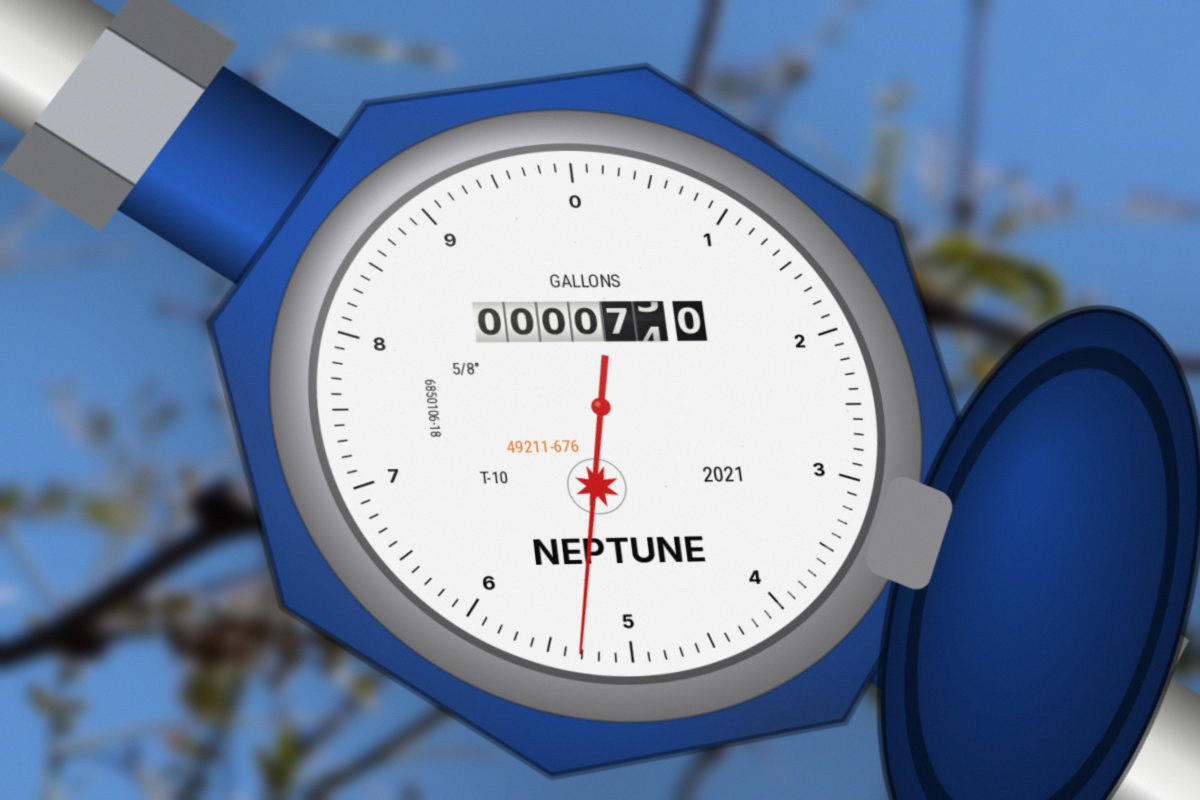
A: 735.3 gal
